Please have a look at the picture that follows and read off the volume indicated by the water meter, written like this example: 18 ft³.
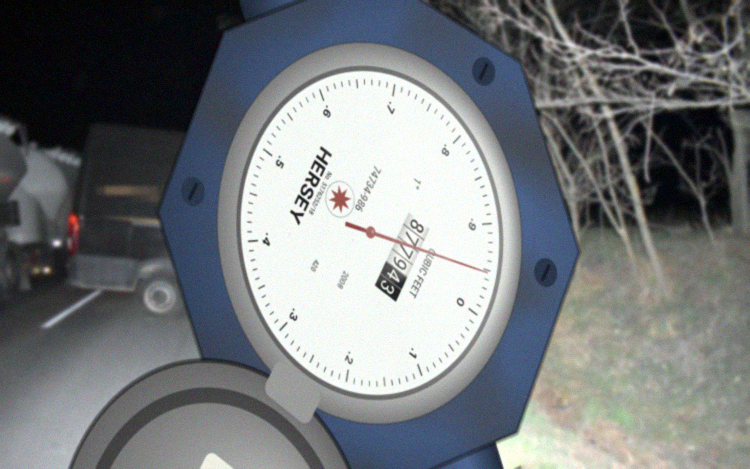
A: 877942.95 ft³
